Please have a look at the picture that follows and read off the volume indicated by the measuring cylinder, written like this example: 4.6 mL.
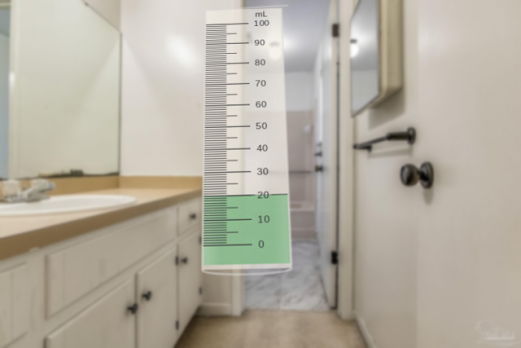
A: 20 mL
